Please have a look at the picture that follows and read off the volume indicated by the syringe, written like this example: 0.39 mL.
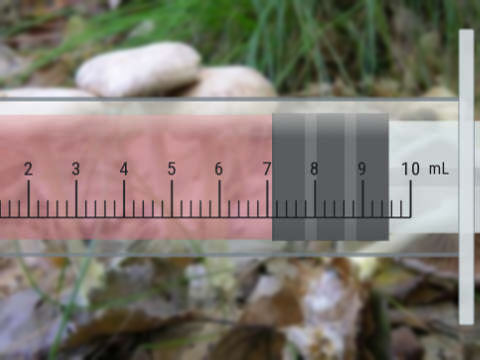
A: 7.1 mL
